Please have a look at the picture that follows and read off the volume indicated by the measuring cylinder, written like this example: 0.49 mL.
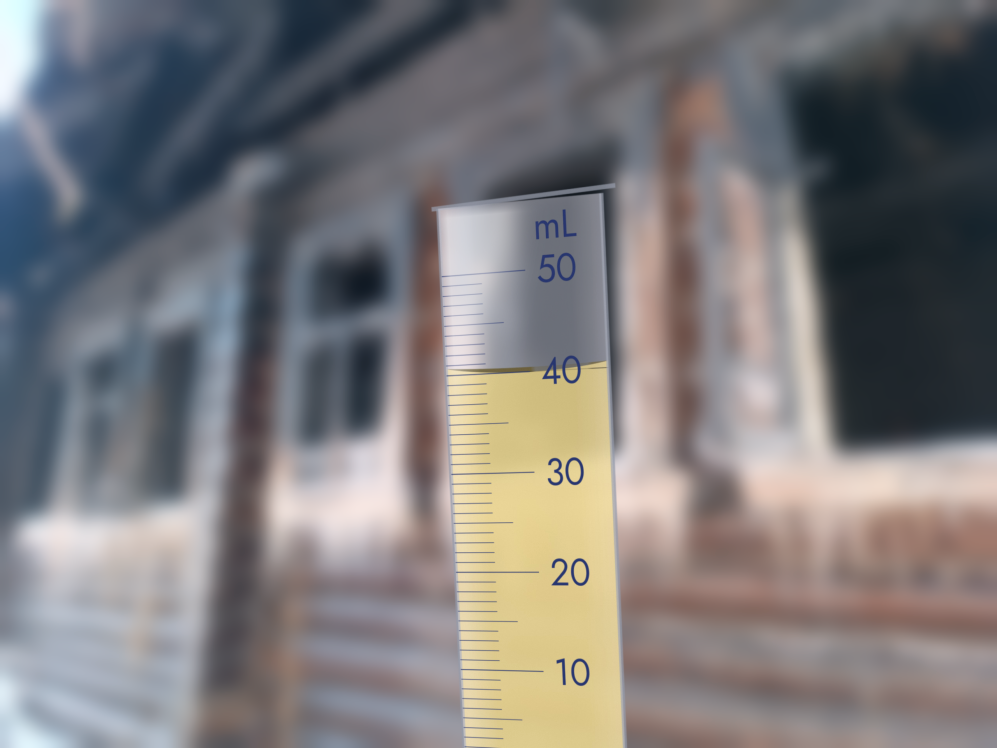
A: 40 mL
